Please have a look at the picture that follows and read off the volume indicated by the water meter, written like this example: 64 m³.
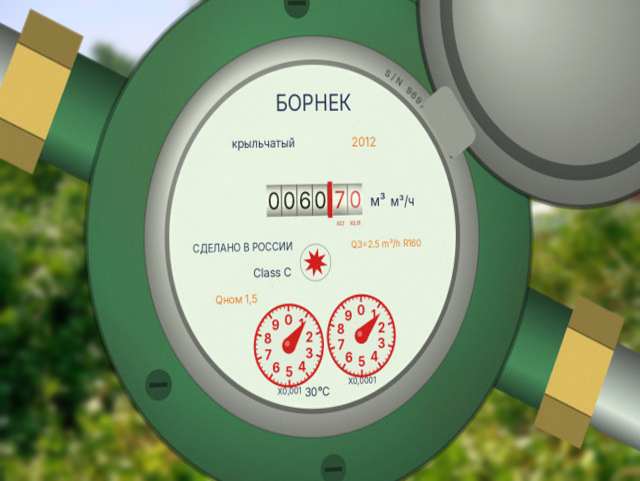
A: 60.7011 m³
